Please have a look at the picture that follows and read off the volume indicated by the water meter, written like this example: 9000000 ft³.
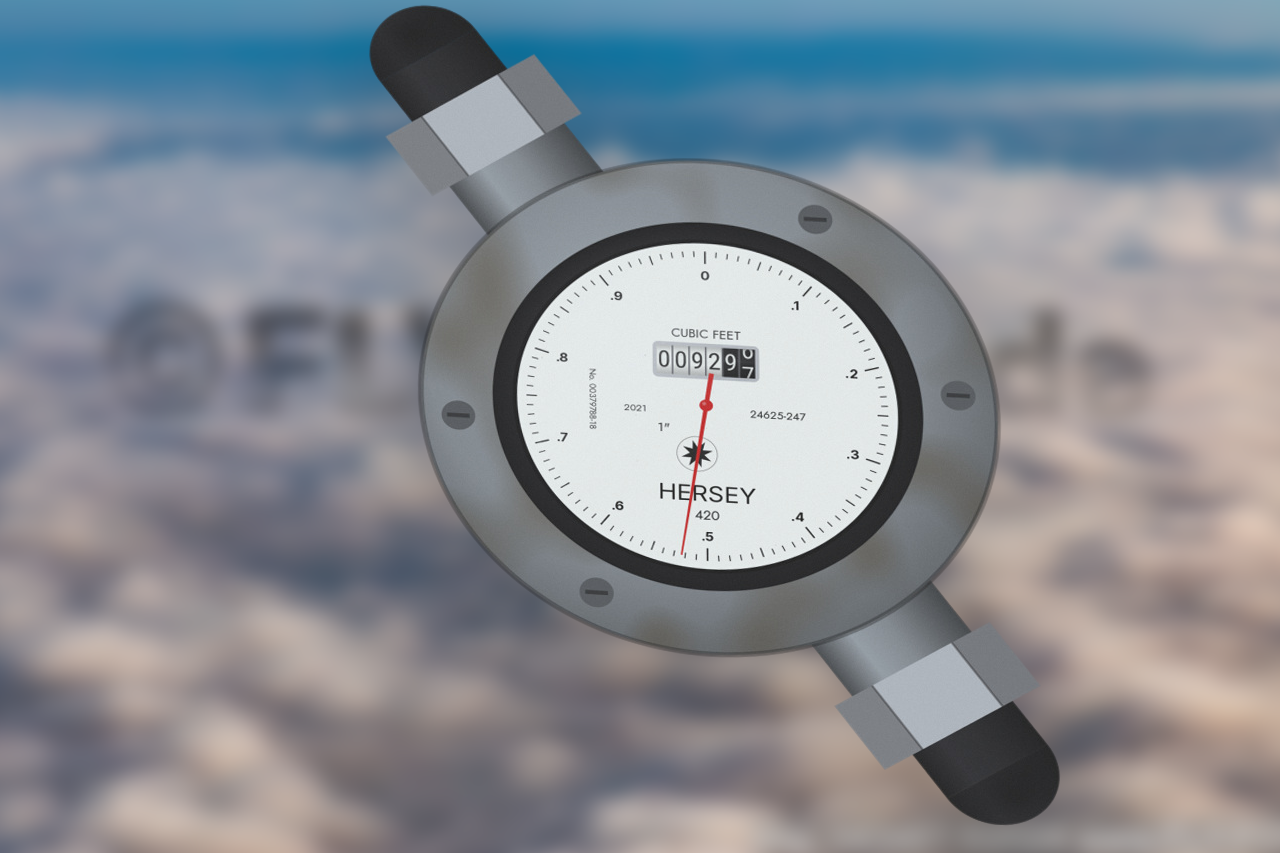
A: 9296.52 ft³
